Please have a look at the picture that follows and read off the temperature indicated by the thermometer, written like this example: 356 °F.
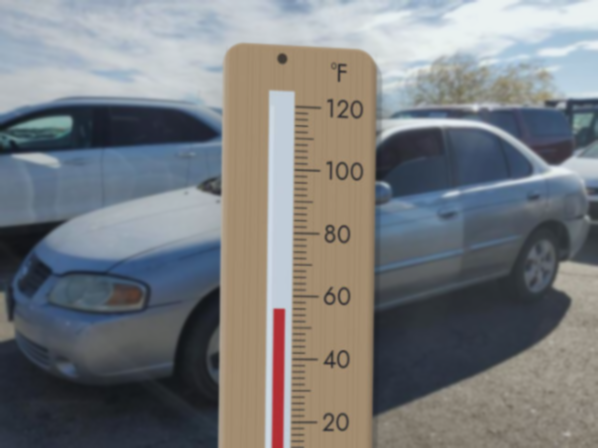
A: 56 °F
